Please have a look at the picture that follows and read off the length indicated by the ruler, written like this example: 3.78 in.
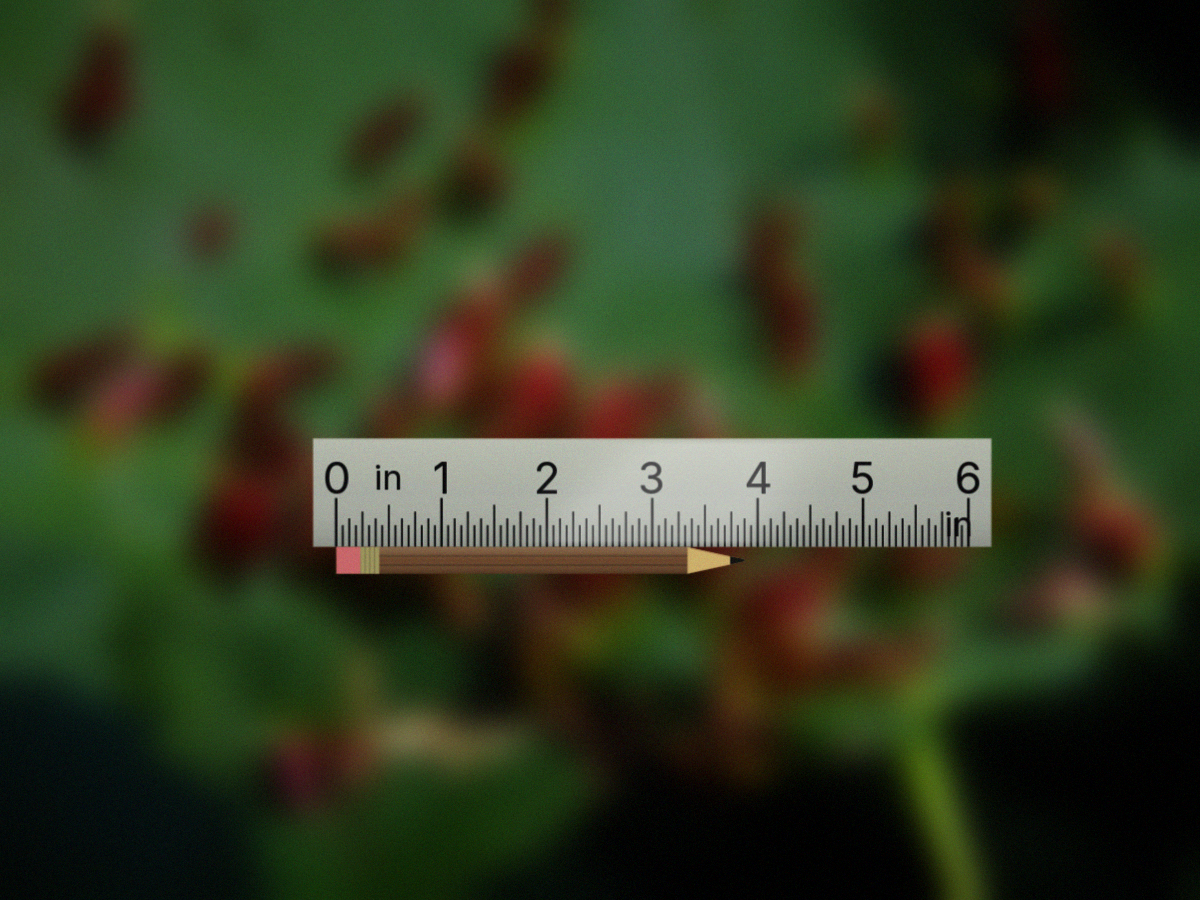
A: 3.875 in
